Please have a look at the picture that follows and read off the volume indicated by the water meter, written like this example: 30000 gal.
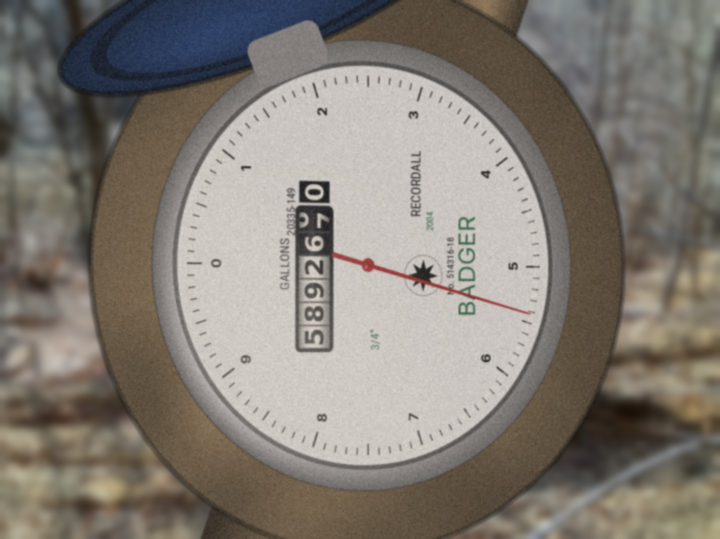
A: 5892665.4 gal
